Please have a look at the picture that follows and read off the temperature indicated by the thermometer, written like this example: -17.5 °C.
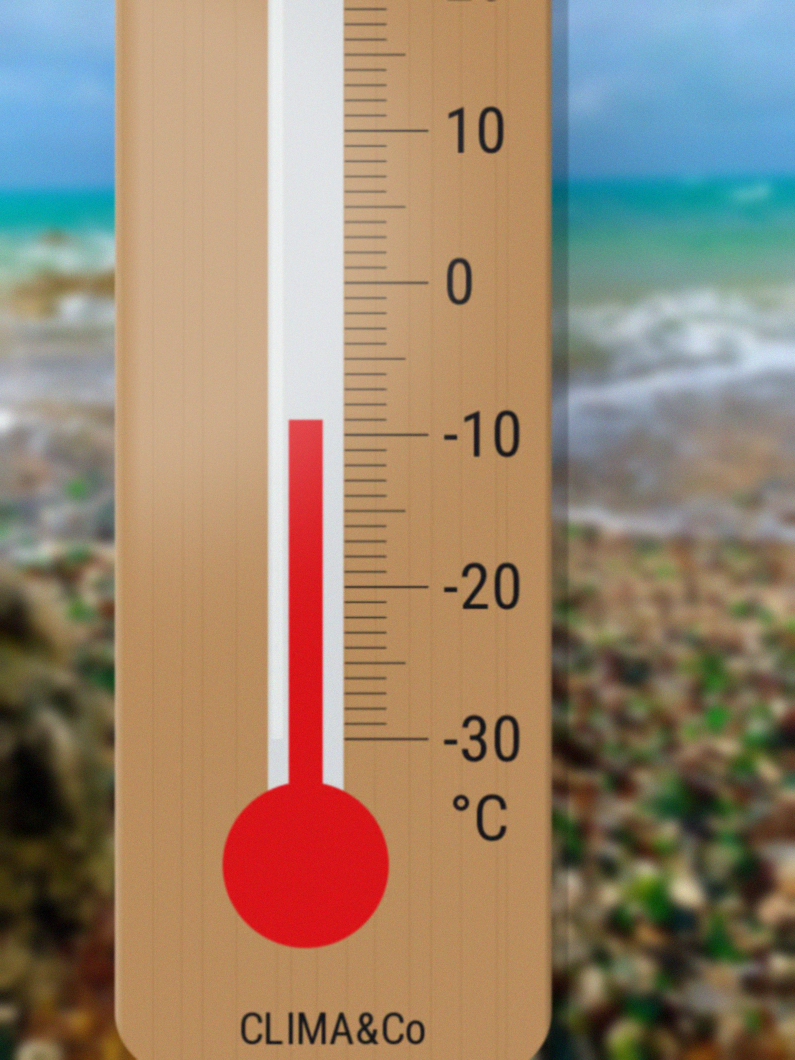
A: -9 °C
